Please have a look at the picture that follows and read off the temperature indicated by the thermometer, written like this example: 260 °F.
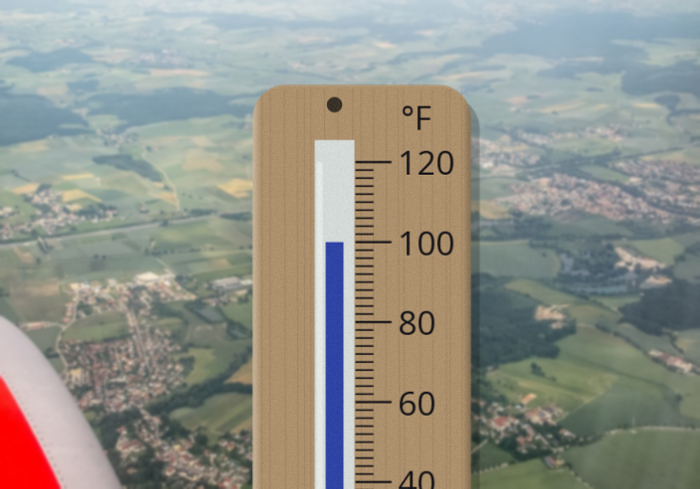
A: 100 °F
